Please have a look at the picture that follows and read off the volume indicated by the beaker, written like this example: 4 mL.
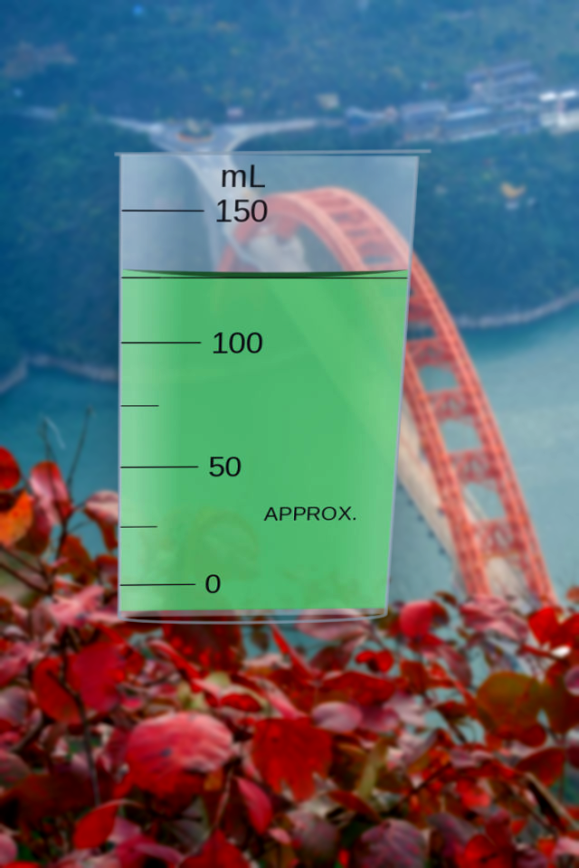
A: 125 mL
